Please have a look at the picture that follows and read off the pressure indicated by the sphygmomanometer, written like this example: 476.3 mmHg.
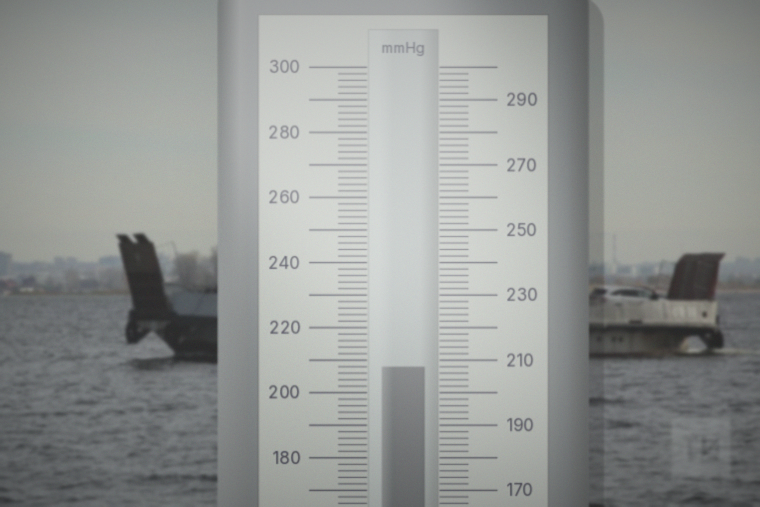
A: 208 mmHg
